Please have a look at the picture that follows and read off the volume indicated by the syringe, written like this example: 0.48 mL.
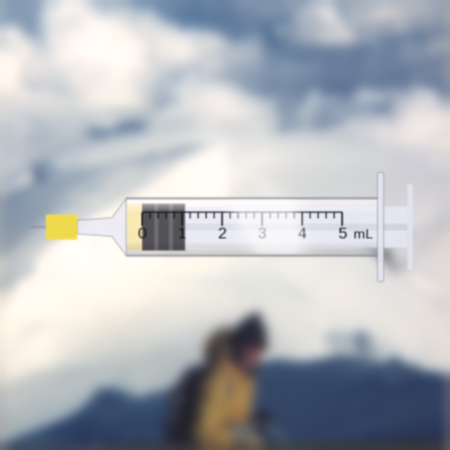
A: 0 mL
